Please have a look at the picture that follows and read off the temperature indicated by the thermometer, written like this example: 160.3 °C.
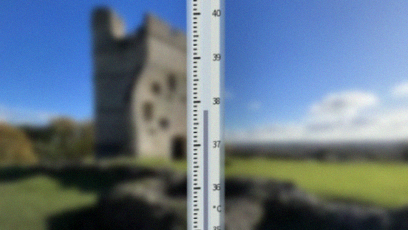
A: 37.8 °C
